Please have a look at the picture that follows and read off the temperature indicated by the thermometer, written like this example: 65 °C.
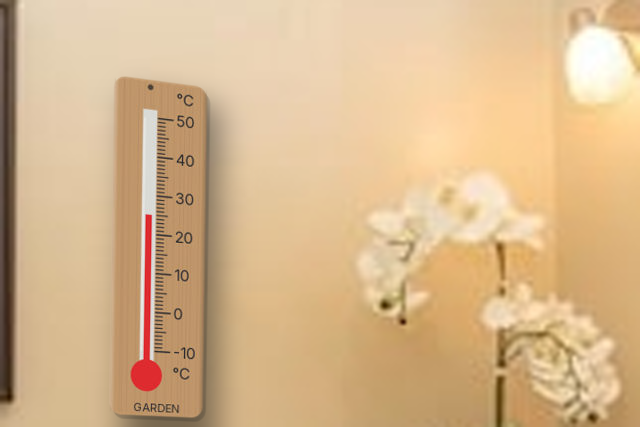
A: 25 °C
